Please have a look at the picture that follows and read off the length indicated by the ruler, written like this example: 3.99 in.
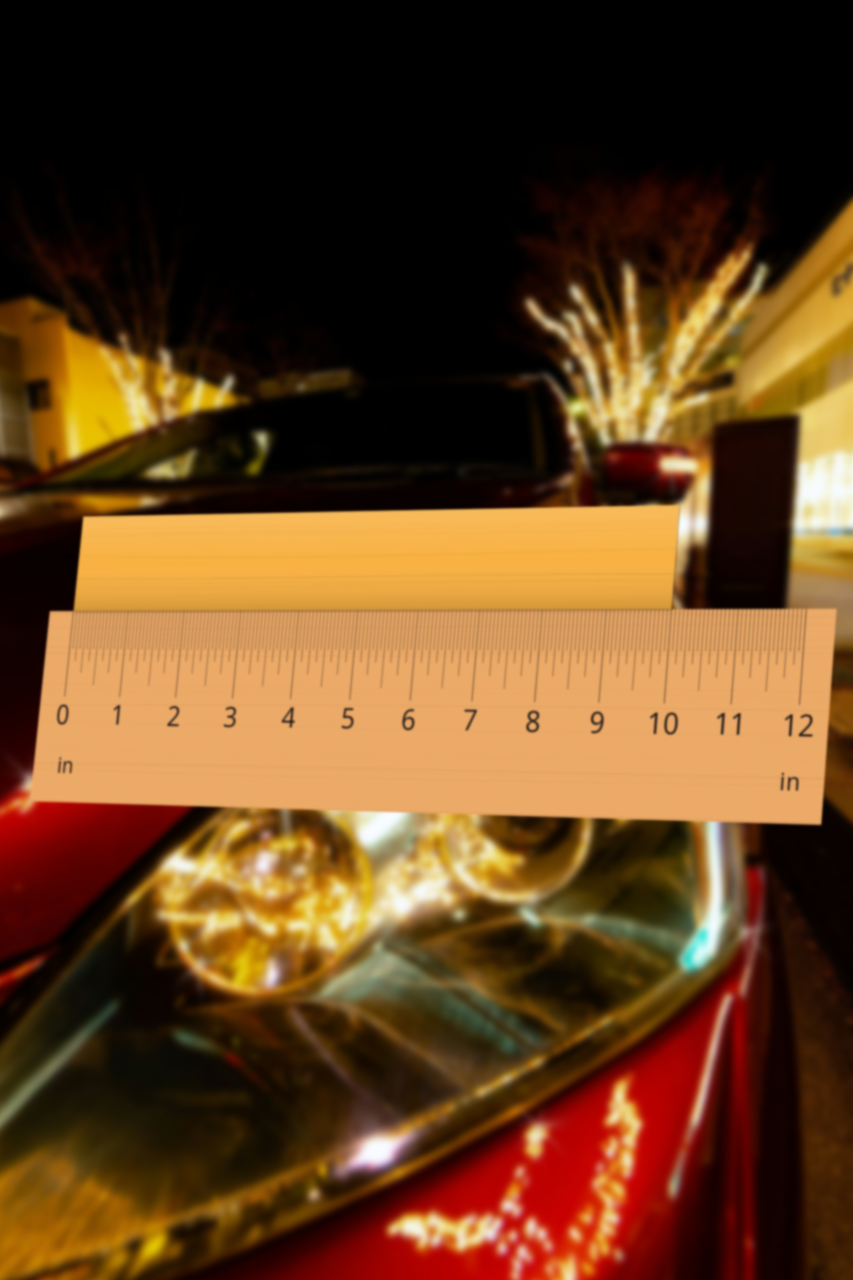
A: 10 in
